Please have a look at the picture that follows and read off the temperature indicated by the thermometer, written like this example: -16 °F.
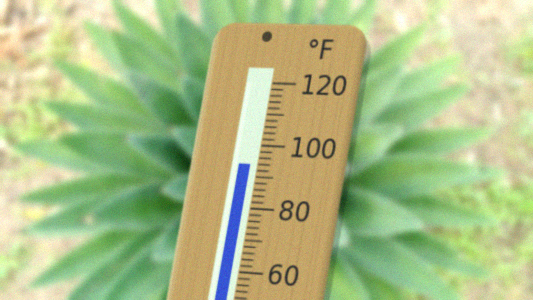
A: 94 °F
